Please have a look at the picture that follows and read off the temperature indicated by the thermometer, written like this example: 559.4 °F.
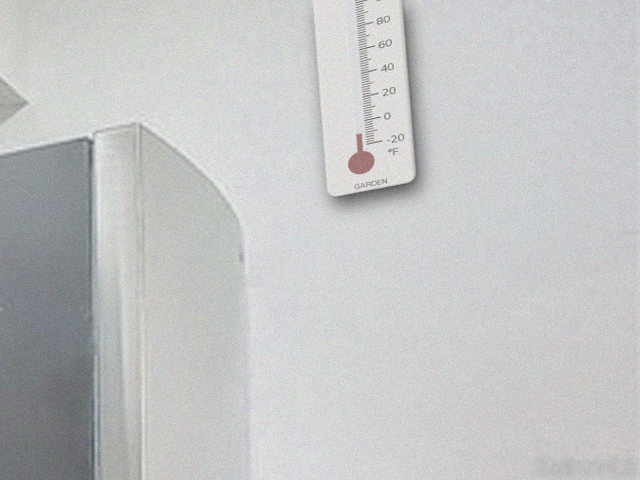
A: -10 °F
